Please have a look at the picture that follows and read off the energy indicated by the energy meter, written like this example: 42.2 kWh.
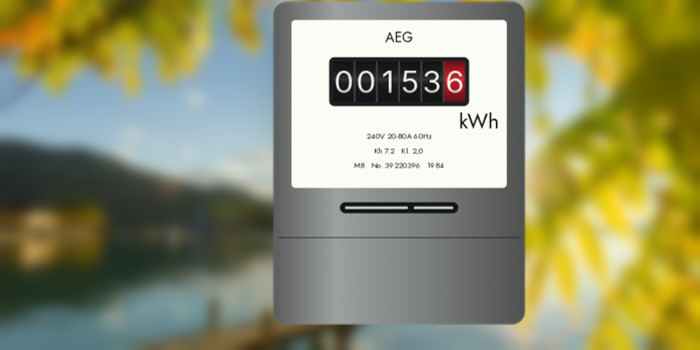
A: 153.6 kWh
